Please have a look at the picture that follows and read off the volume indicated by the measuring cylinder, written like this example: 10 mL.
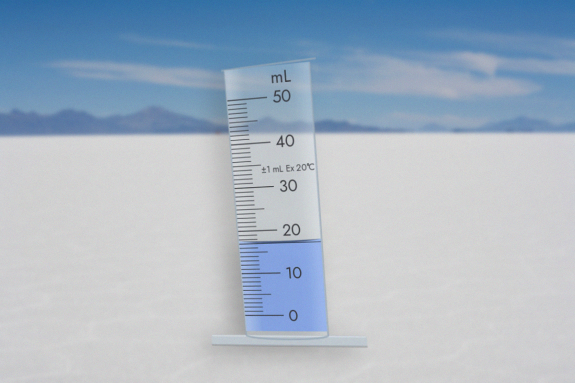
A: 17 mL
